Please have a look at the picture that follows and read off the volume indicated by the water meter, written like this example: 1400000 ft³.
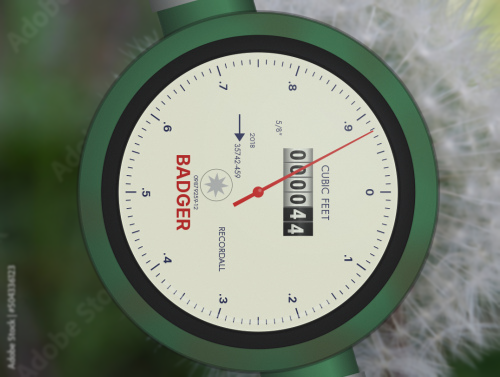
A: 43.92 ft³
